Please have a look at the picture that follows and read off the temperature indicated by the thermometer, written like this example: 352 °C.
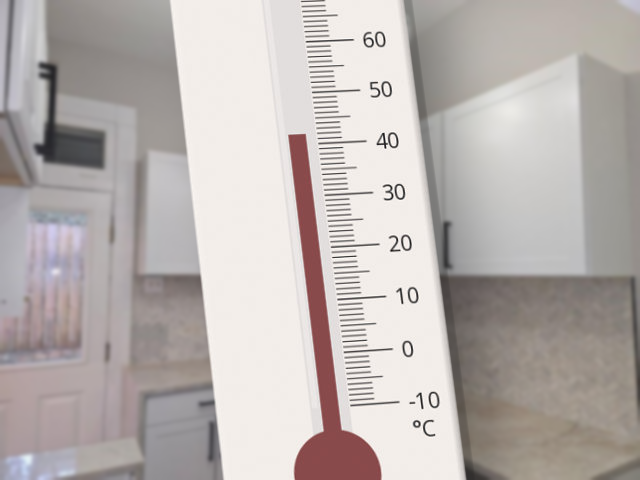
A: 42 °C
